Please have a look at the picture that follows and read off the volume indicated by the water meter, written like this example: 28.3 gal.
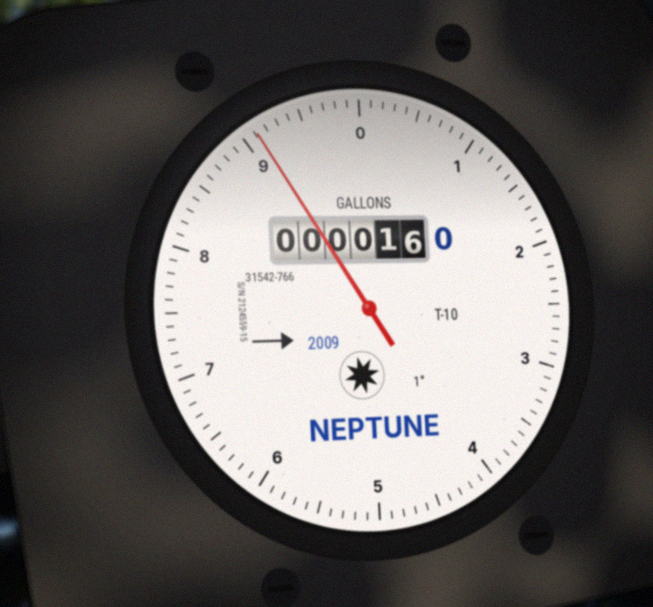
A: 159.1 gal
